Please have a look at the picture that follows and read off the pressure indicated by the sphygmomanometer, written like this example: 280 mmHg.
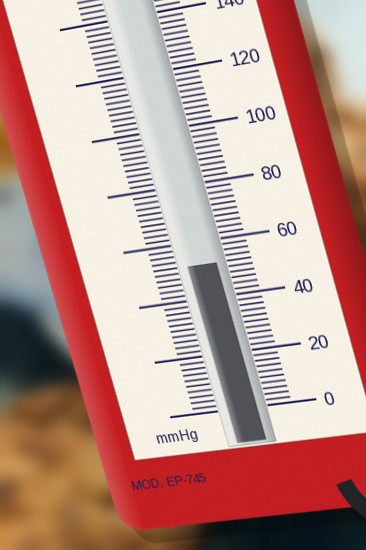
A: 52 mmHg
